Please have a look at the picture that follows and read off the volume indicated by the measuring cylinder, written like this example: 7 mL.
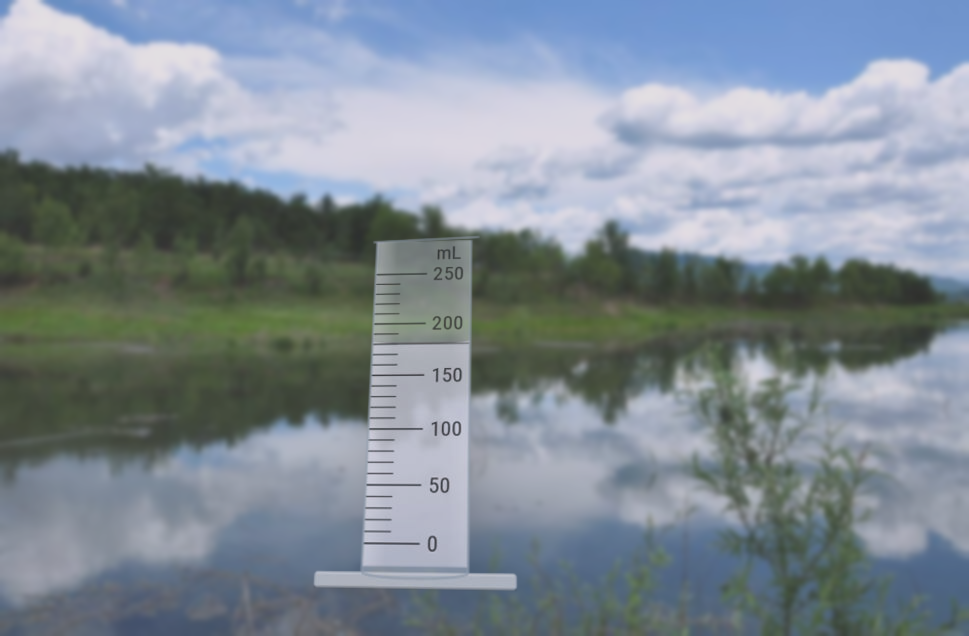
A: 180 mL
